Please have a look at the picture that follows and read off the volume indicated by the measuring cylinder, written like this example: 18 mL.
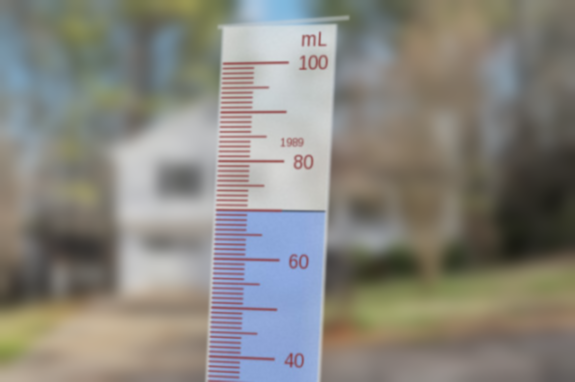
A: 70 mL
